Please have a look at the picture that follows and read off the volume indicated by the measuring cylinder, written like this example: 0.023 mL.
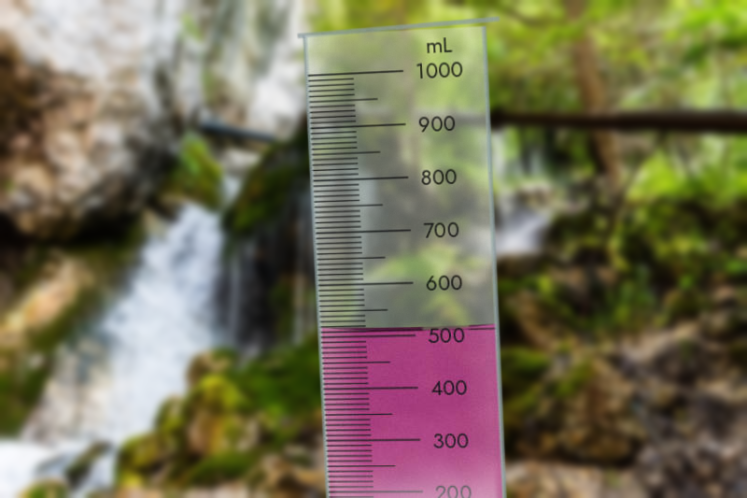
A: 510 mL
